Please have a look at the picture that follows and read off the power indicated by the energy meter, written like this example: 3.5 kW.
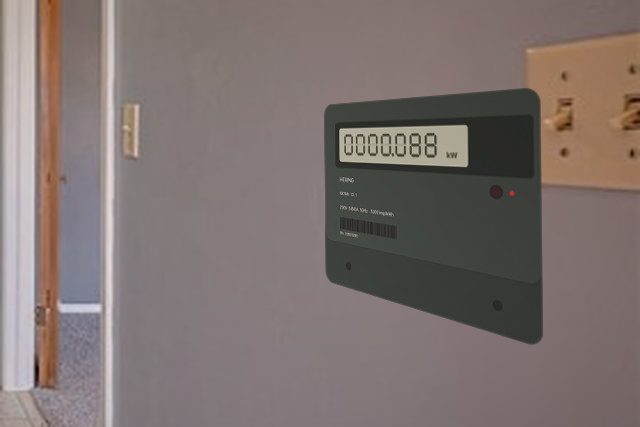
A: 0.088 kW
